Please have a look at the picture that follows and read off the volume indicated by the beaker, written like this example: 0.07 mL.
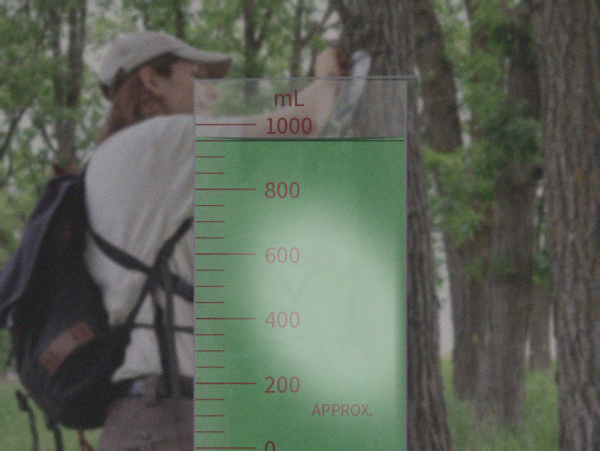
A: 950 mL
